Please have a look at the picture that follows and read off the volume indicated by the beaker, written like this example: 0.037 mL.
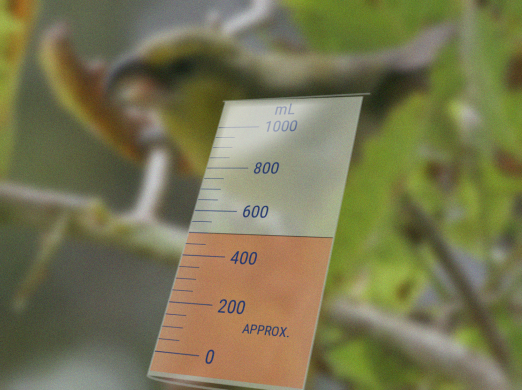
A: 500 mL
